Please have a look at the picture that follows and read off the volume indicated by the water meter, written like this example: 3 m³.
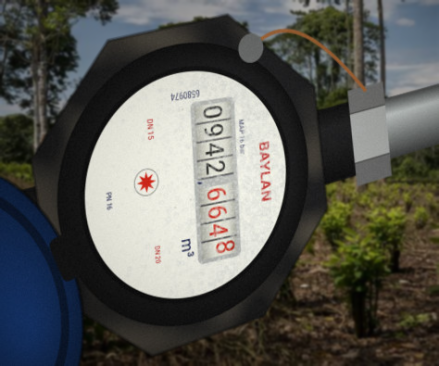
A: 942.6648 m³
